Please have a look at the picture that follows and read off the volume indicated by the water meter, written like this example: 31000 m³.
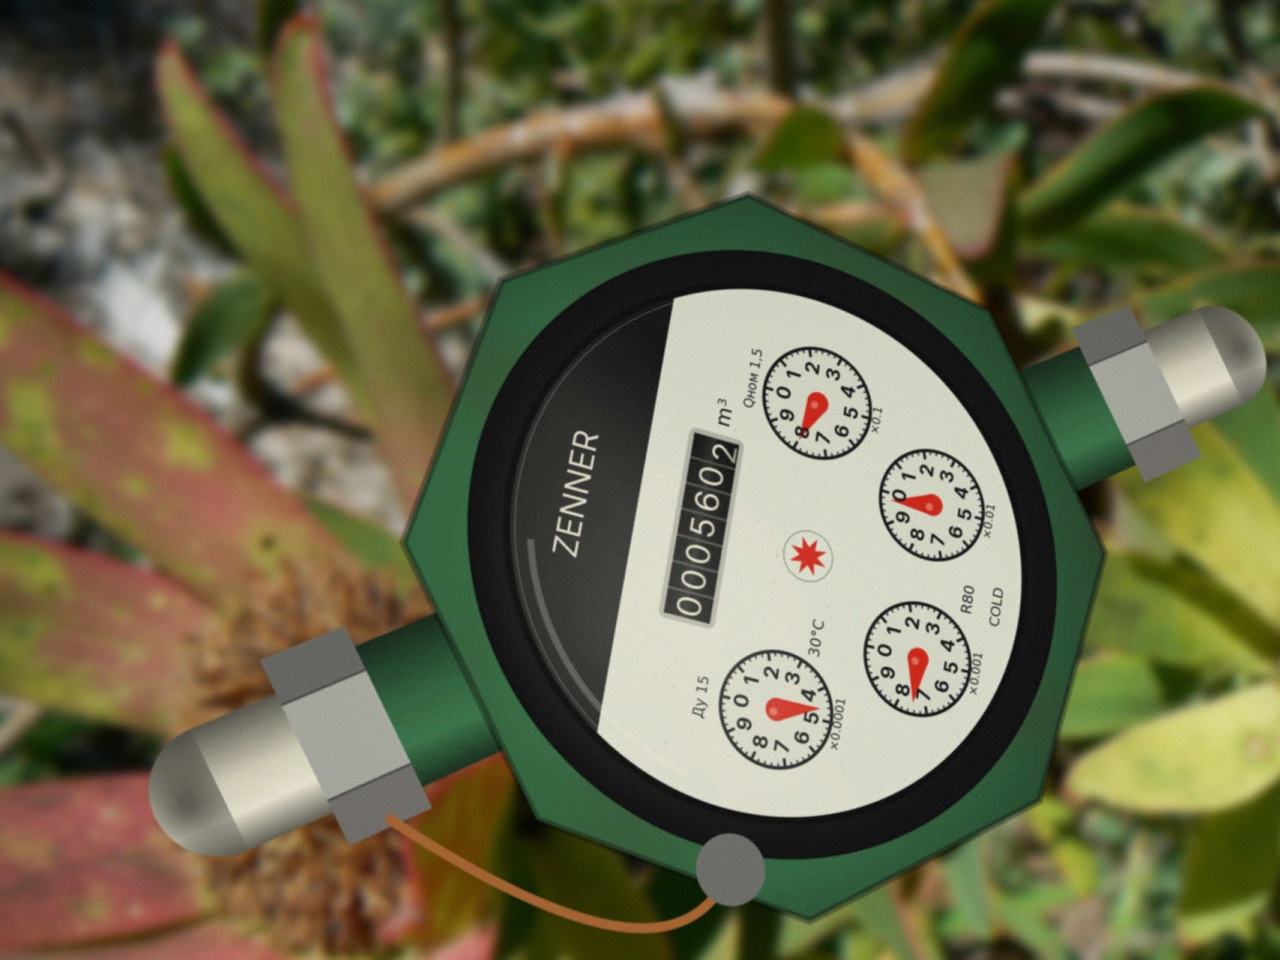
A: 5601.7974 m³
